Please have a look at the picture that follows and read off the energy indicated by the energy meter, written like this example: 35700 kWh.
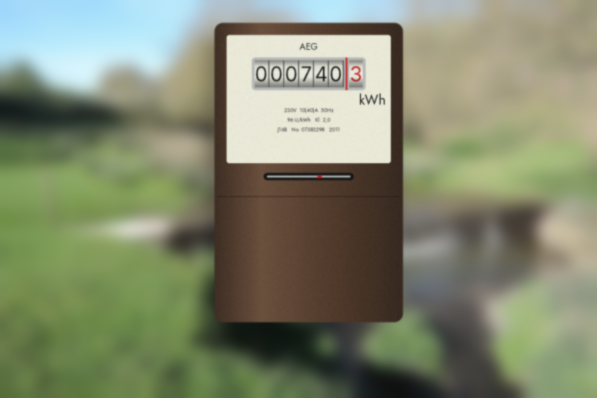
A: 740.3 kWh
